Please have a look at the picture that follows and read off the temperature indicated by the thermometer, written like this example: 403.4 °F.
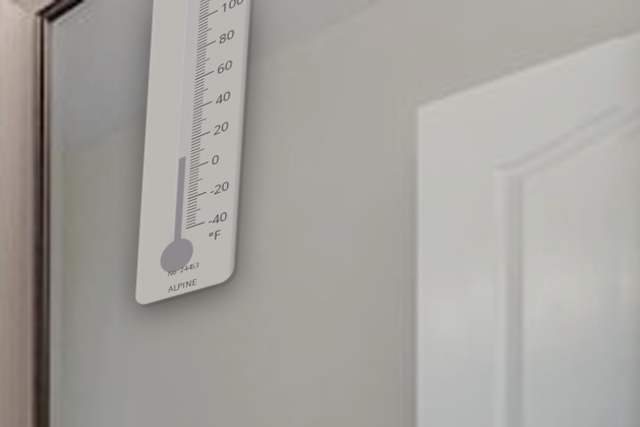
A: 10 °F
